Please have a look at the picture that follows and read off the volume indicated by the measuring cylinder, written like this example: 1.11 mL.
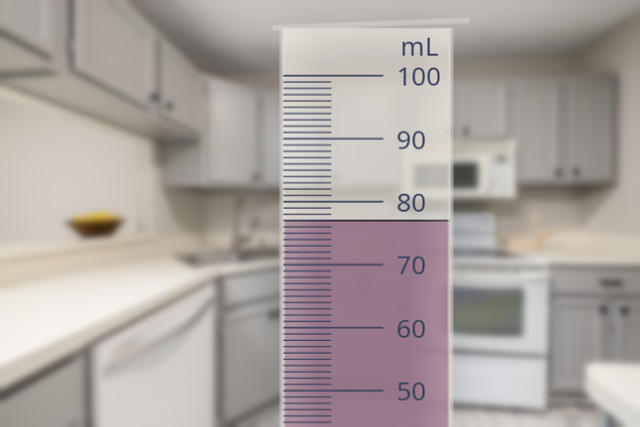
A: 77 mL
